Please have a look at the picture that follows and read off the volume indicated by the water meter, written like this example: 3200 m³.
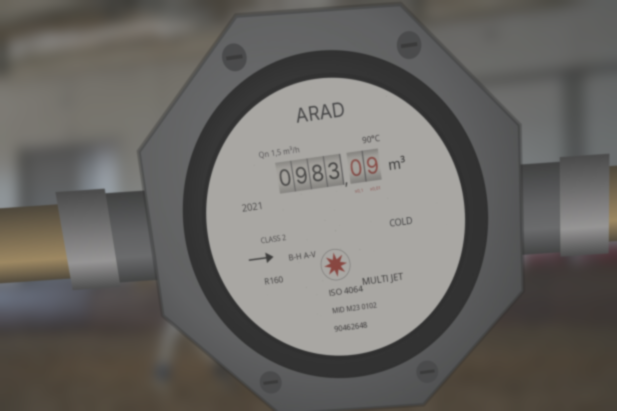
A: 983.09 m³
